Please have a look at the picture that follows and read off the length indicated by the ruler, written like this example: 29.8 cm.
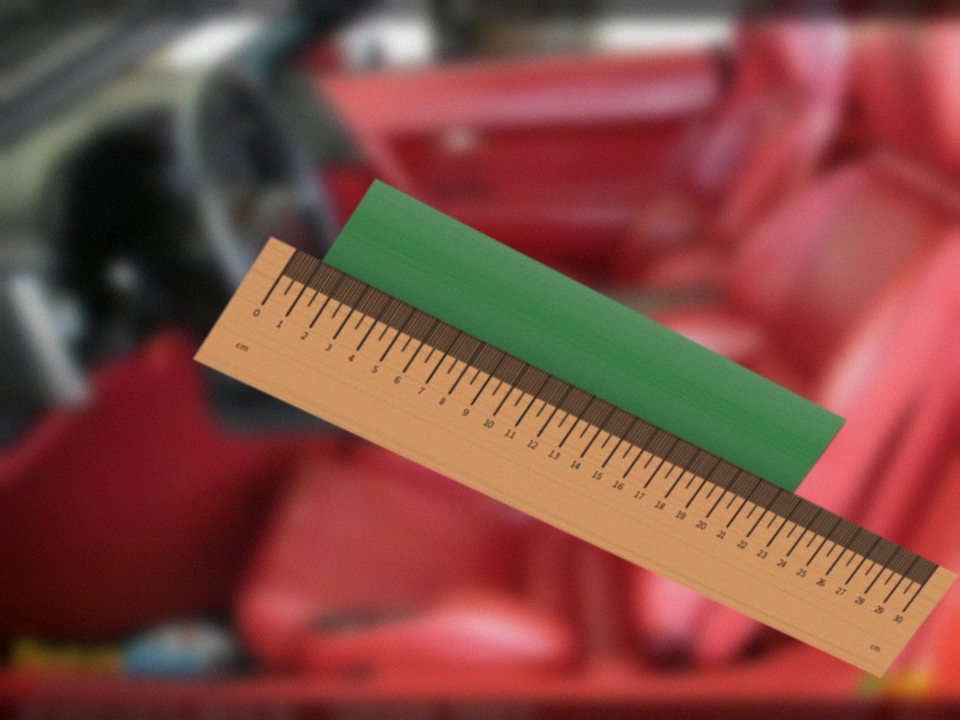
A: 21.5 cm
